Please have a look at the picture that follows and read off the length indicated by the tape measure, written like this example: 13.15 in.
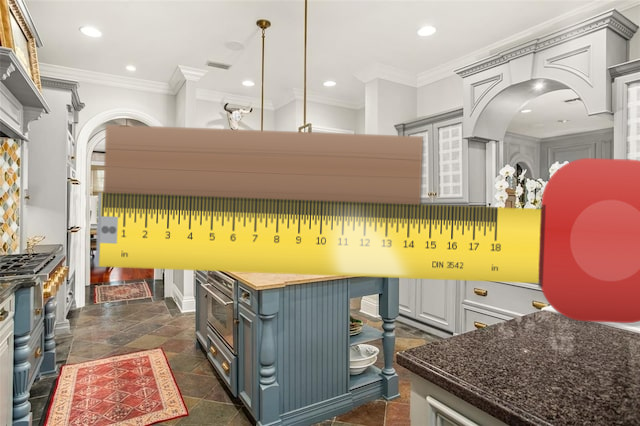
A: 14.5 in
